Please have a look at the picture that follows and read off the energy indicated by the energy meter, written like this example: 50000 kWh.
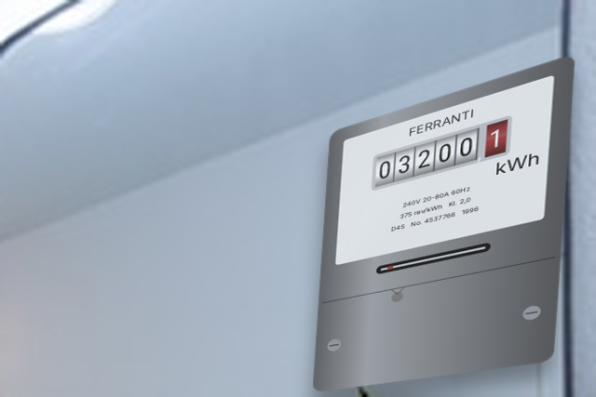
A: 3200.1 kWh
